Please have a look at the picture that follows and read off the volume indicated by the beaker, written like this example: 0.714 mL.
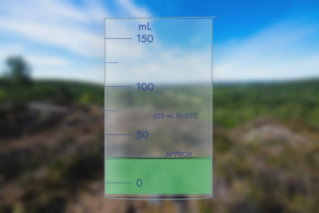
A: 25 mL
